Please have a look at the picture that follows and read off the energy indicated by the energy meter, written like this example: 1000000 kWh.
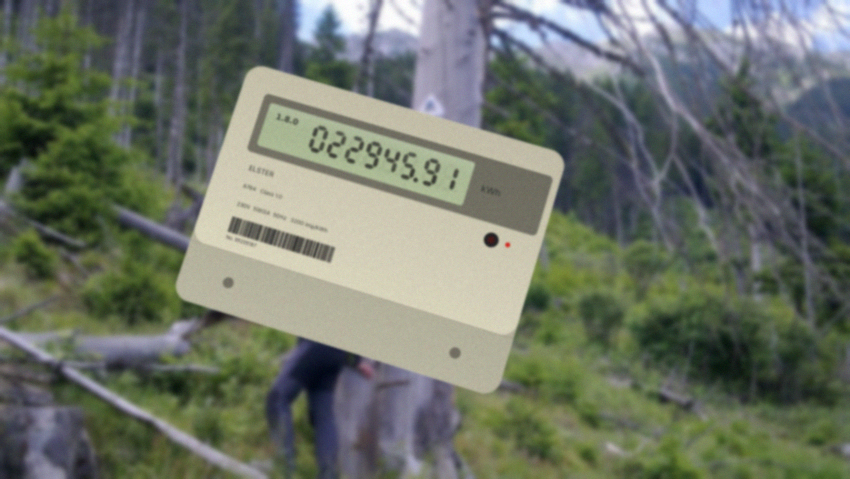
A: 22945.91 kWh
